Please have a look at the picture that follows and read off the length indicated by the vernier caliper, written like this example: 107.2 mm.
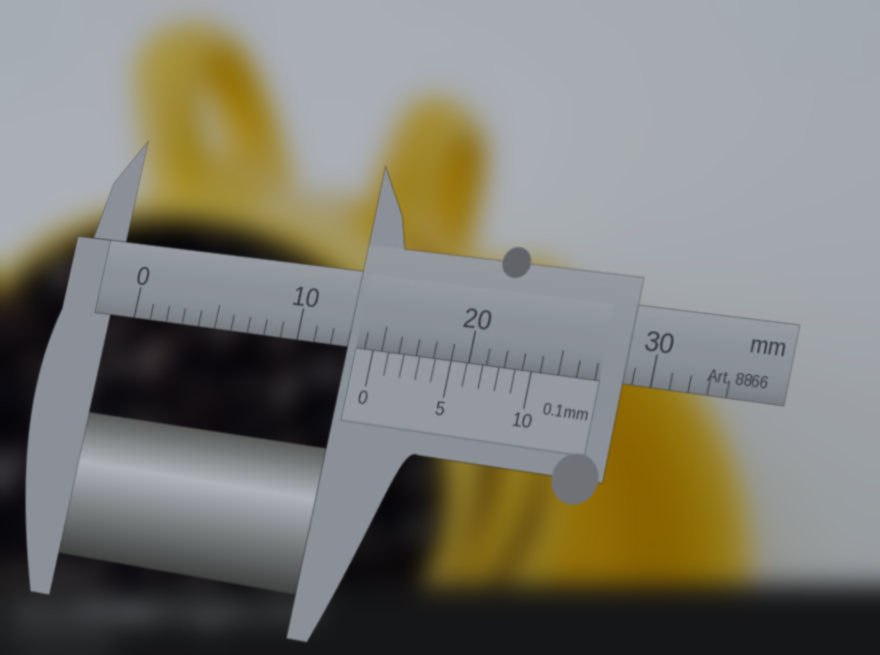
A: 14.5 mm
